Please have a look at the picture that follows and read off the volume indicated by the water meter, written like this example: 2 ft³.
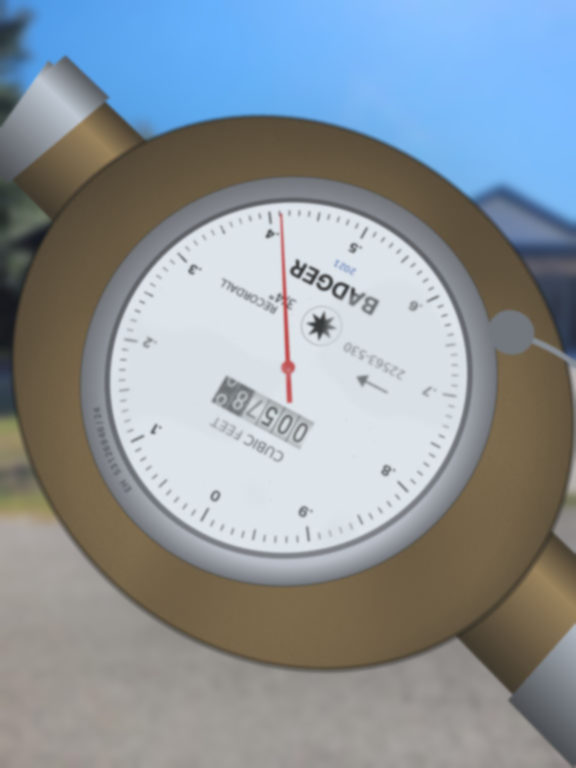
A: 5788.41 ft³
